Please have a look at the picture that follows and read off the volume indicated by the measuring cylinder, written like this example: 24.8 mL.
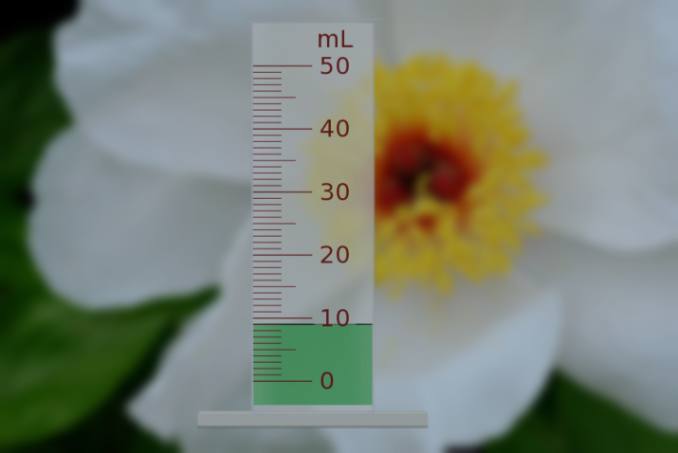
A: 9 mL
